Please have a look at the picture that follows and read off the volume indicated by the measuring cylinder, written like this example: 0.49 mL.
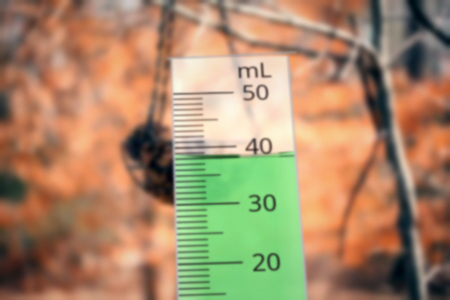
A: 38 mL
